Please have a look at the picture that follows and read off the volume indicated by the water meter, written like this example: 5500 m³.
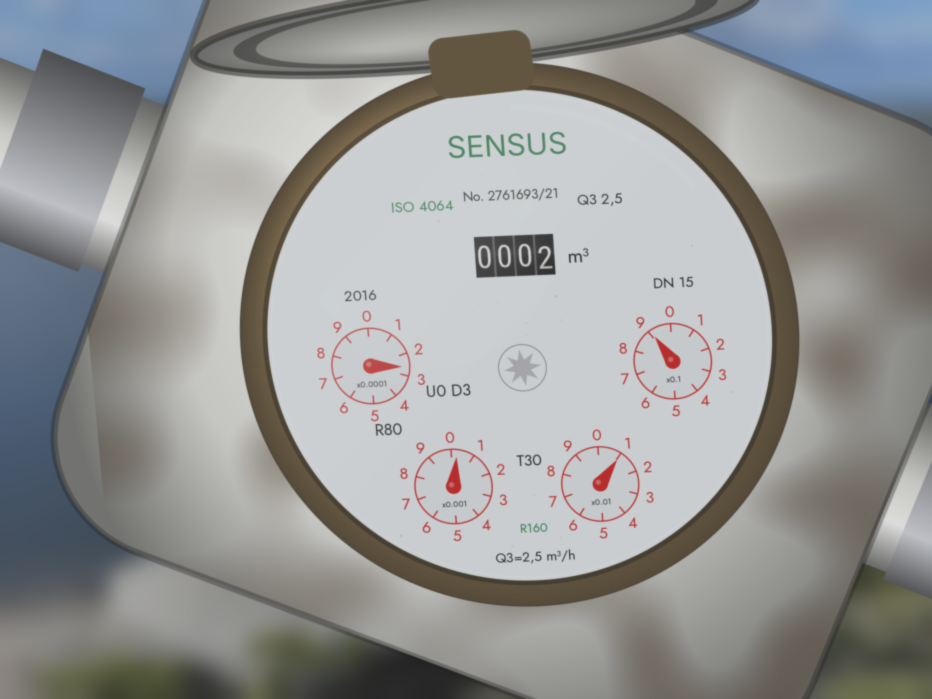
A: 1.9102 m³
